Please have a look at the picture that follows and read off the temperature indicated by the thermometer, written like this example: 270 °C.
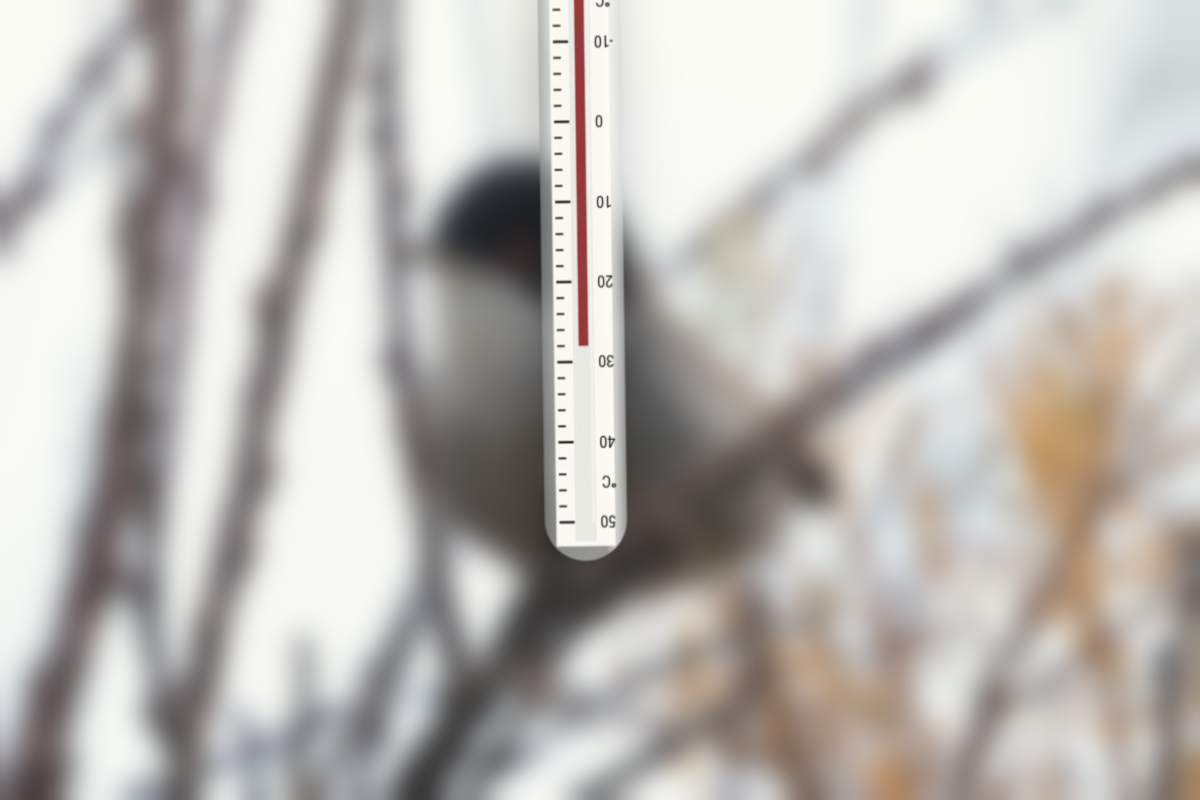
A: 28 °C
